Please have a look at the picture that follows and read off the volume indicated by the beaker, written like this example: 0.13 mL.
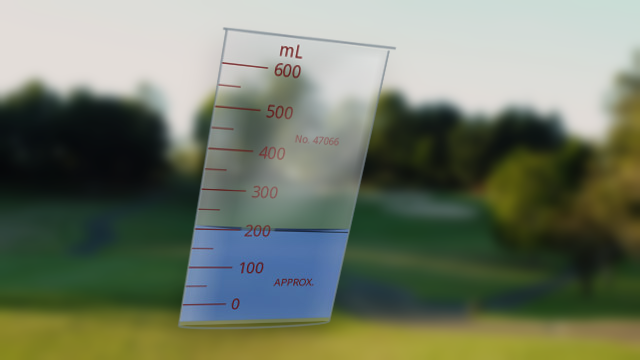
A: 200 mL
